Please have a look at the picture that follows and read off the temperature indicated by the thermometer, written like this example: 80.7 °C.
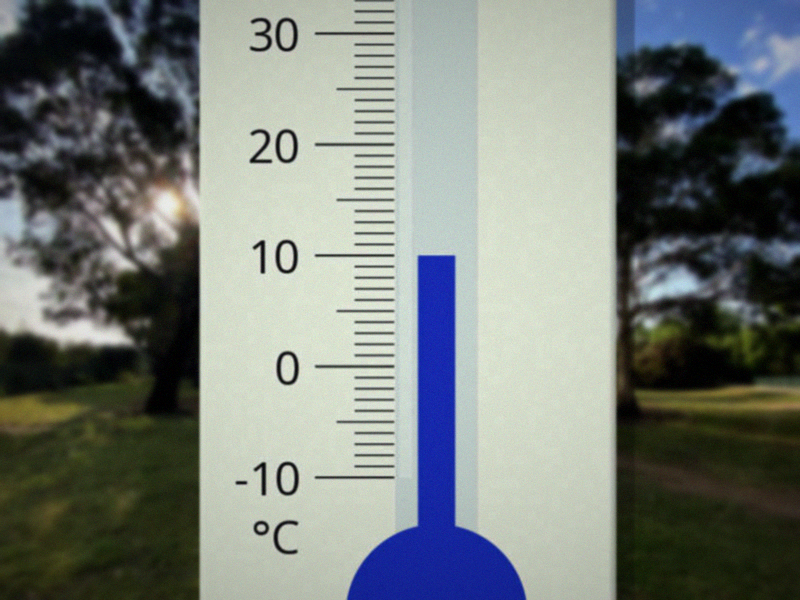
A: 10 °C
